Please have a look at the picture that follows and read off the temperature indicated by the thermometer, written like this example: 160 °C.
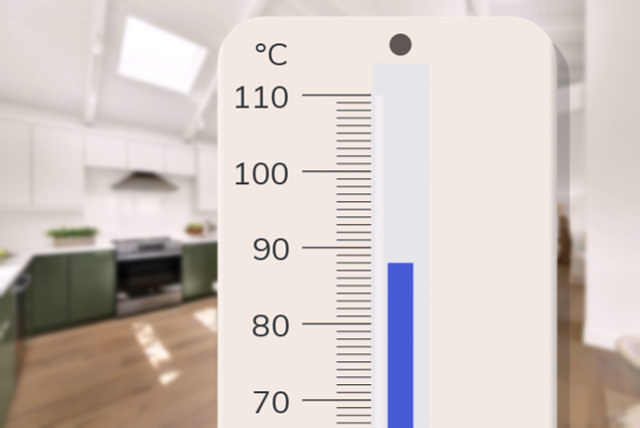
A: 88 °C
